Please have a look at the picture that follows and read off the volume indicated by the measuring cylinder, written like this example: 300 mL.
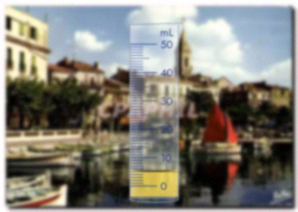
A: 5 mL
